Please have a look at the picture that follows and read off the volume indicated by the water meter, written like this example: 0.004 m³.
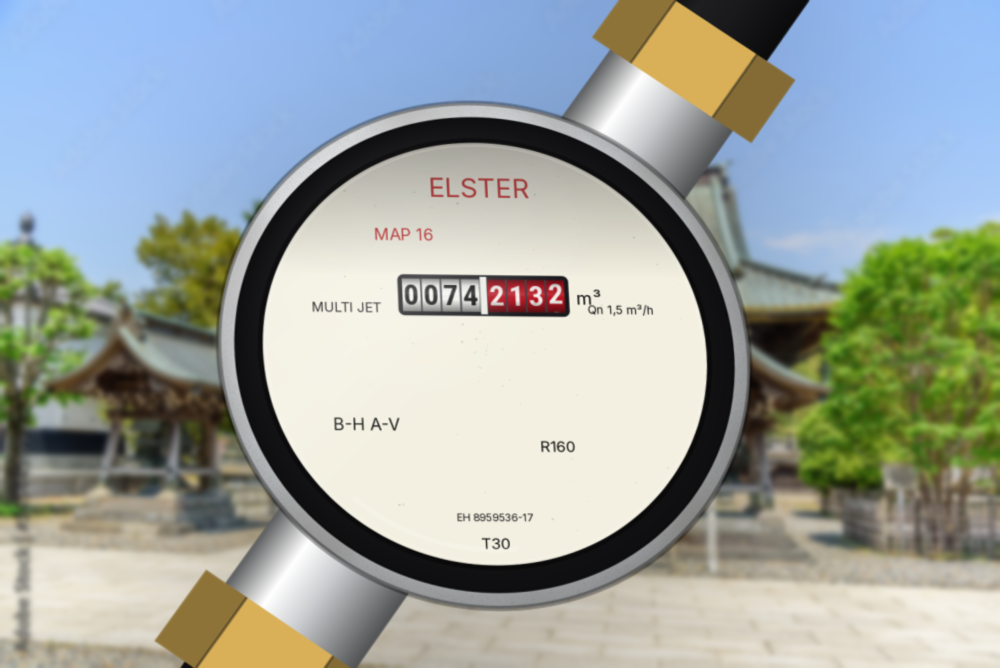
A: 74.2132 m³
